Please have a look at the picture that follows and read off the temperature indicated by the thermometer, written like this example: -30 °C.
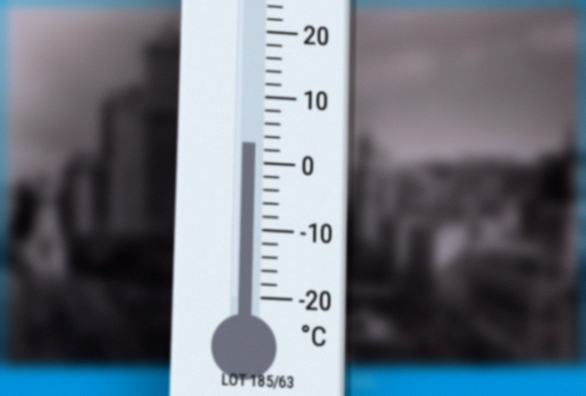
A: 3 °C
